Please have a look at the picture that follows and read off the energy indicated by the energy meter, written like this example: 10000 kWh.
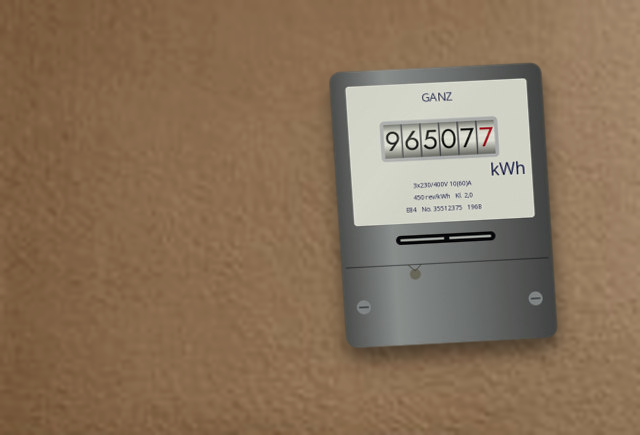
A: 96507.7 kWh
